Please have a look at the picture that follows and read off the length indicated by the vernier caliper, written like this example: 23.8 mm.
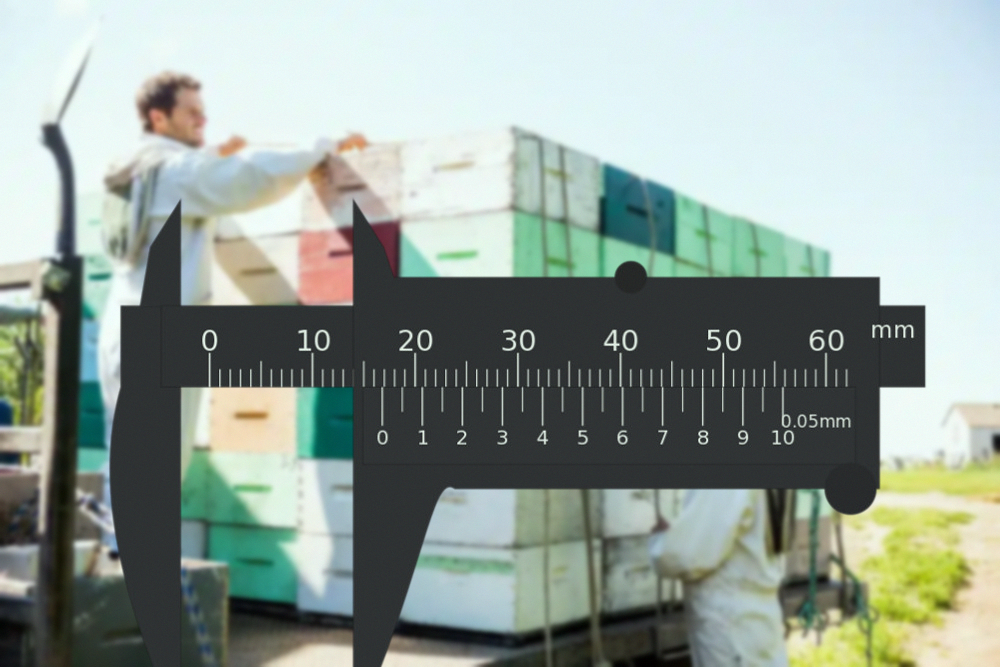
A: 16.8 mm
